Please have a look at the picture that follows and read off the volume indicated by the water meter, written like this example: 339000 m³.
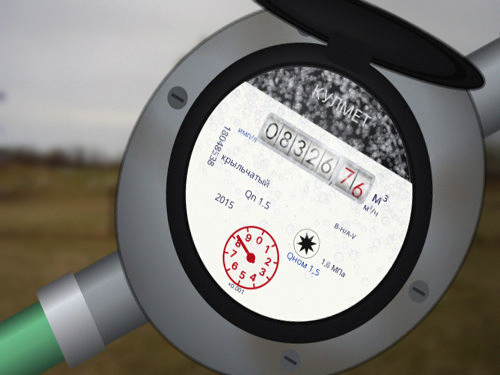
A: 8326.758 m³
